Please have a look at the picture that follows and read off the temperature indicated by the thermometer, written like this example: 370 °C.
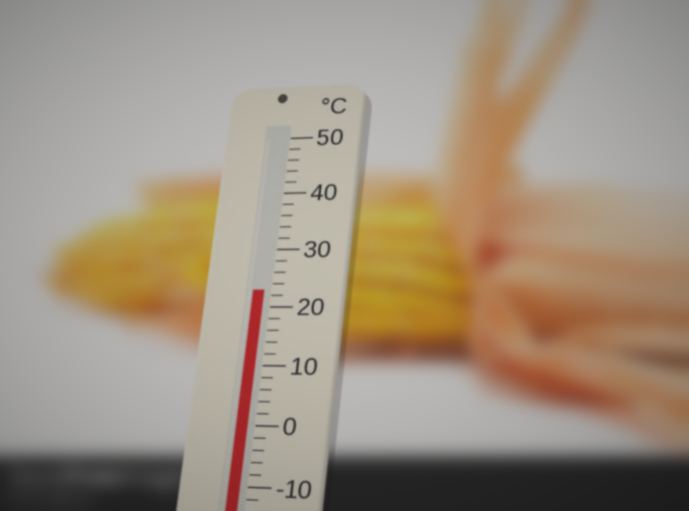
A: 23 °C
